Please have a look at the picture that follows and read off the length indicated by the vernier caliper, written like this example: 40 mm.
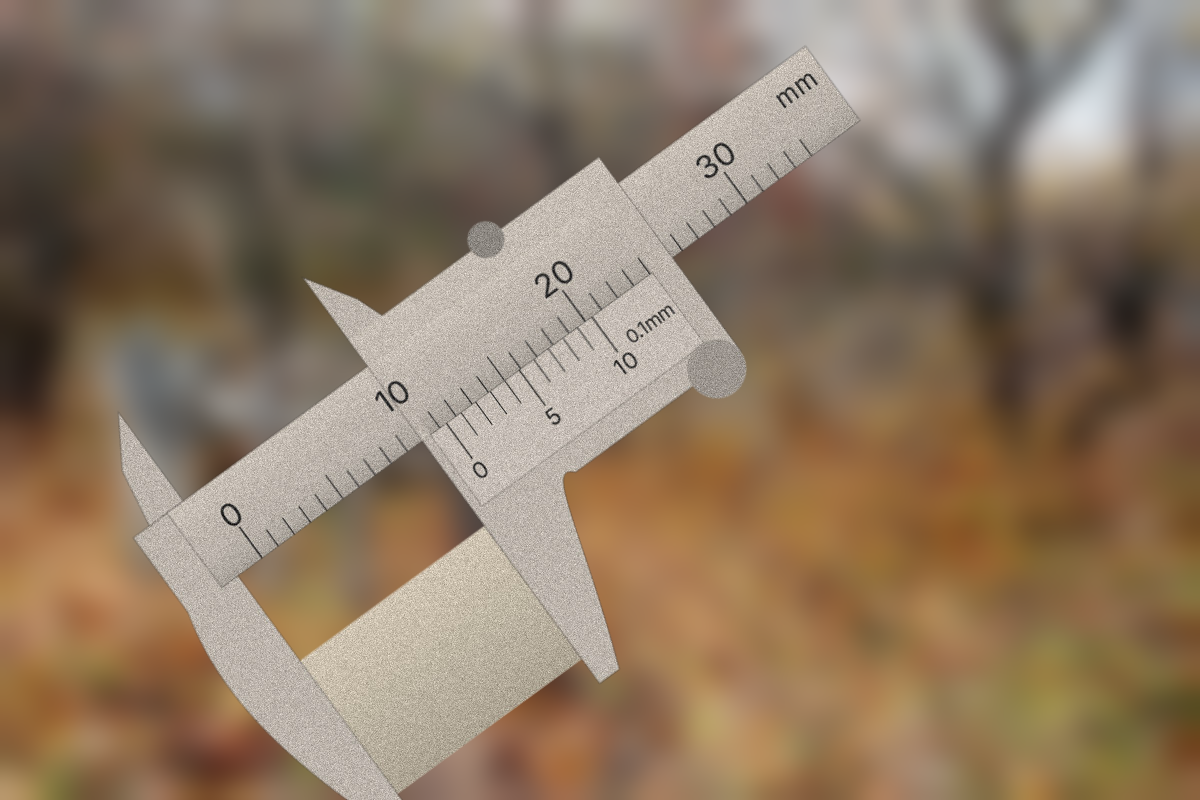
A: 11.4 mm
